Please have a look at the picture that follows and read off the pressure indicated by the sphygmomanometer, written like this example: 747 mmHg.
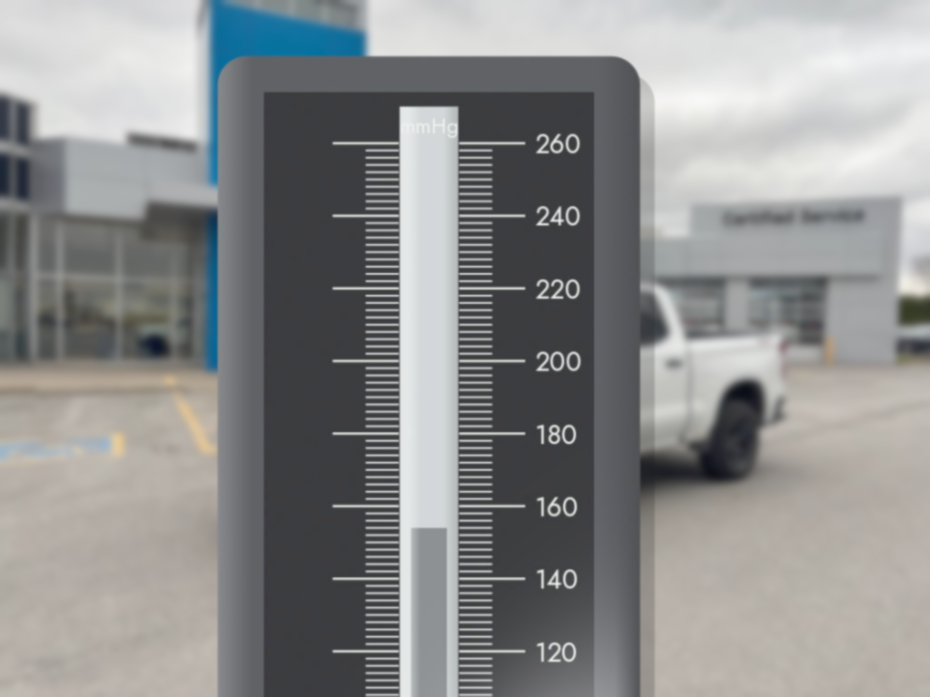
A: 154 mmHg
